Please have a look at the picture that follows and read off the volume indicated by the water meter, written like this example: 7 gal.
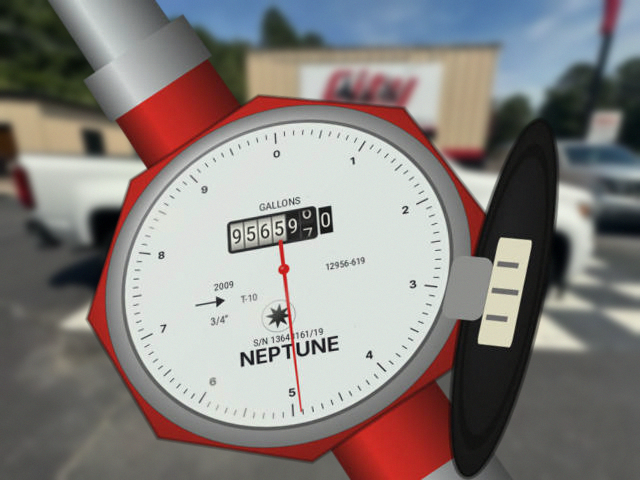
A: 9565964.9 gal
